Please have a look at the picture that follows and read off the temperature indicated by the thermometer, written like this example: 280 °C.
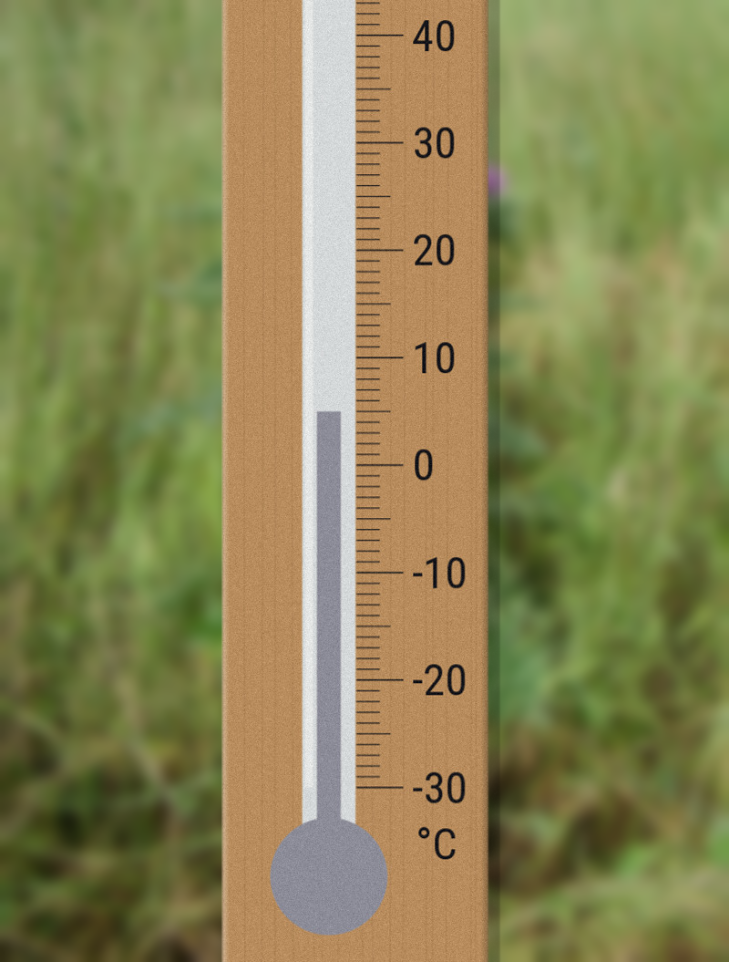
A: 5 °C
